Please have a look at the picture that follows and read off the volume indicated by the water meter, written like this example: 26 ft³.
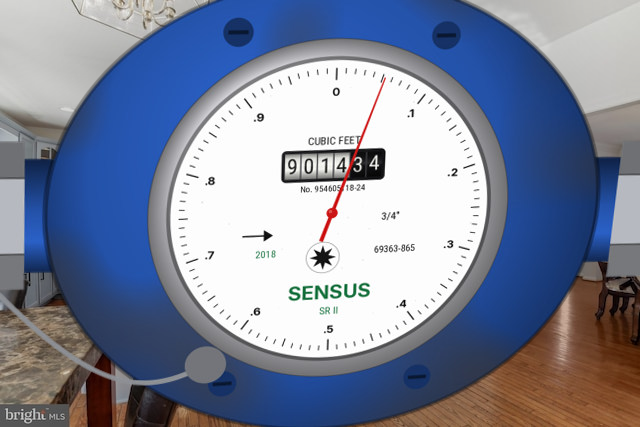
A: 901434.05 ft³
